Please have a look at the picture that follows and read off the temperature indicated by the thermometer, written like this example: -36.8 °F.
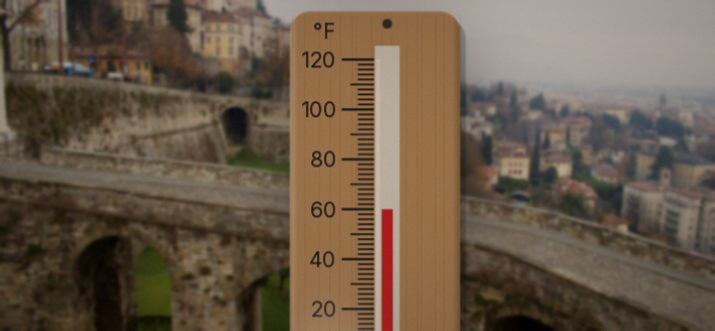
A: 60 °F
